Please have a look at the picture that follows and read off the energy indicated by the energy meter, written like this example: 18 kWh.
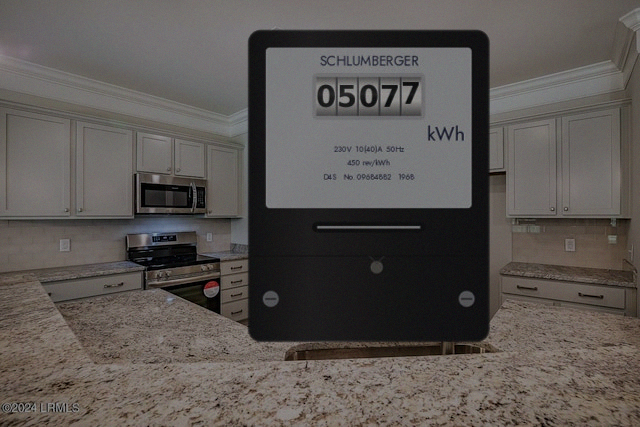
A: 5077 kWh
